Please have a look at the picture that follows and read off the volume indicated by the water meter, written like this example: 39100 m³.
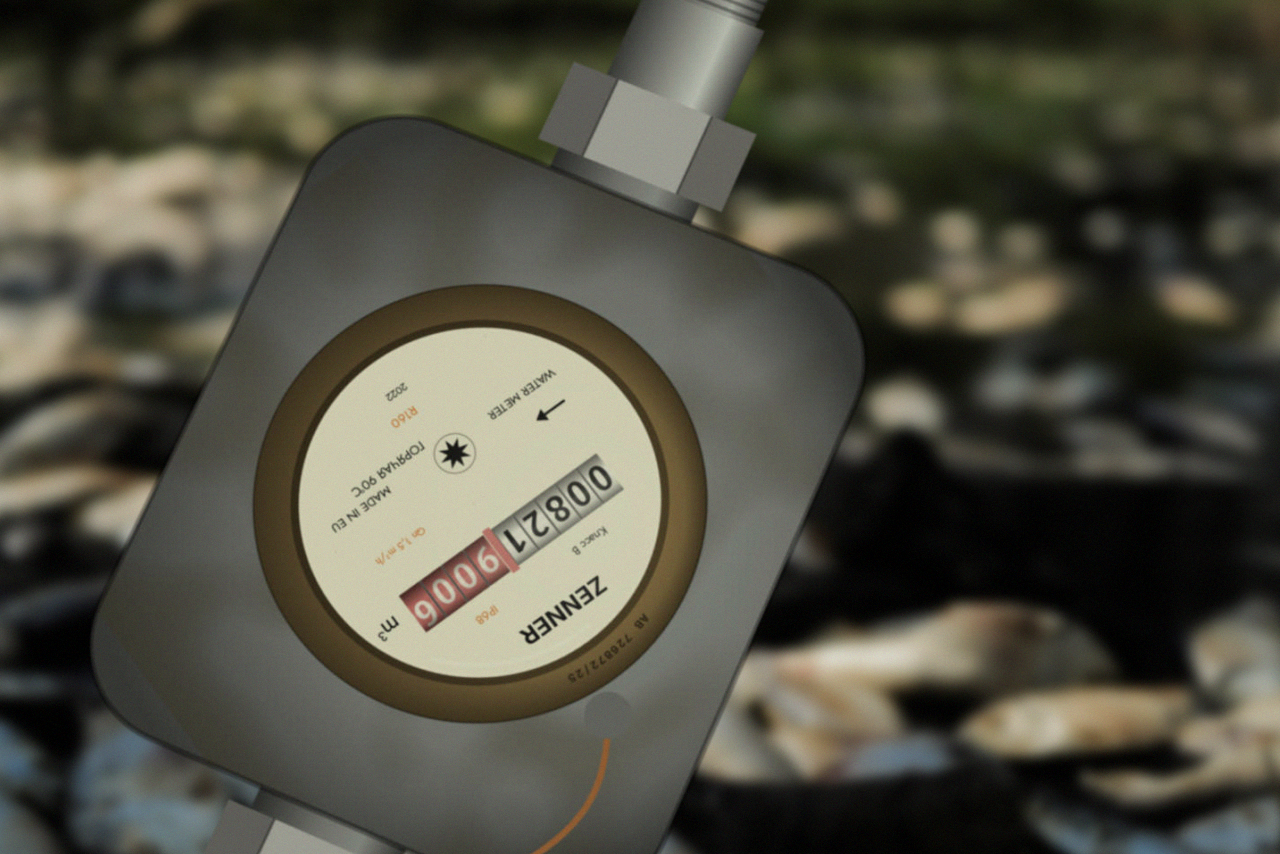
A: 821.9006 m³
